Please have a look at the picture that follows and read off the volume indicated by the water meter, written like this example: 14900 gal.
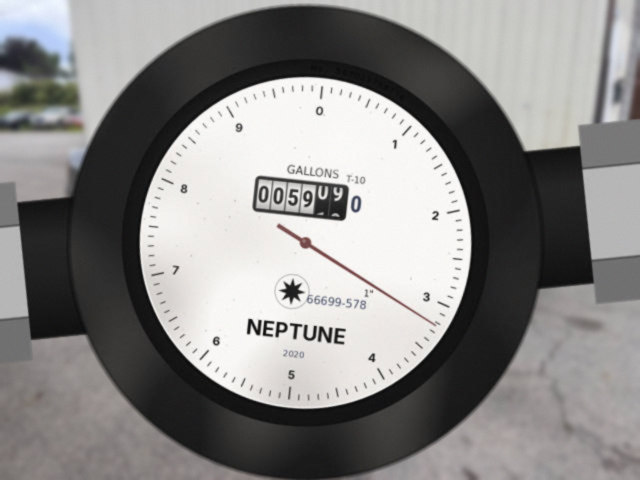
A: 59093.2 gal
